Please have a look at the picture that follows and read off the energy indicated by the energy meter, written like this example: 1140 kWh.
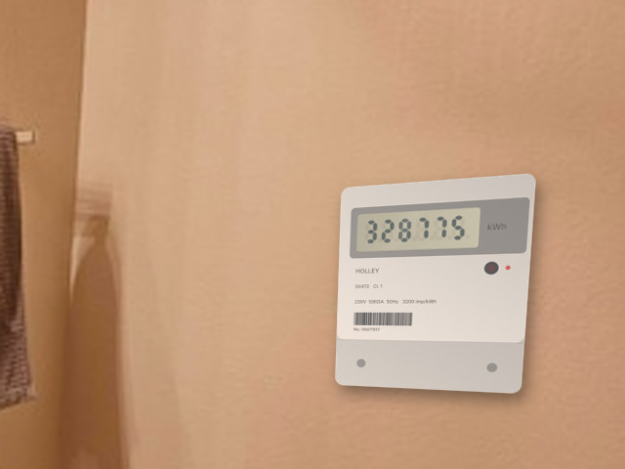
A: 328775 kWh
